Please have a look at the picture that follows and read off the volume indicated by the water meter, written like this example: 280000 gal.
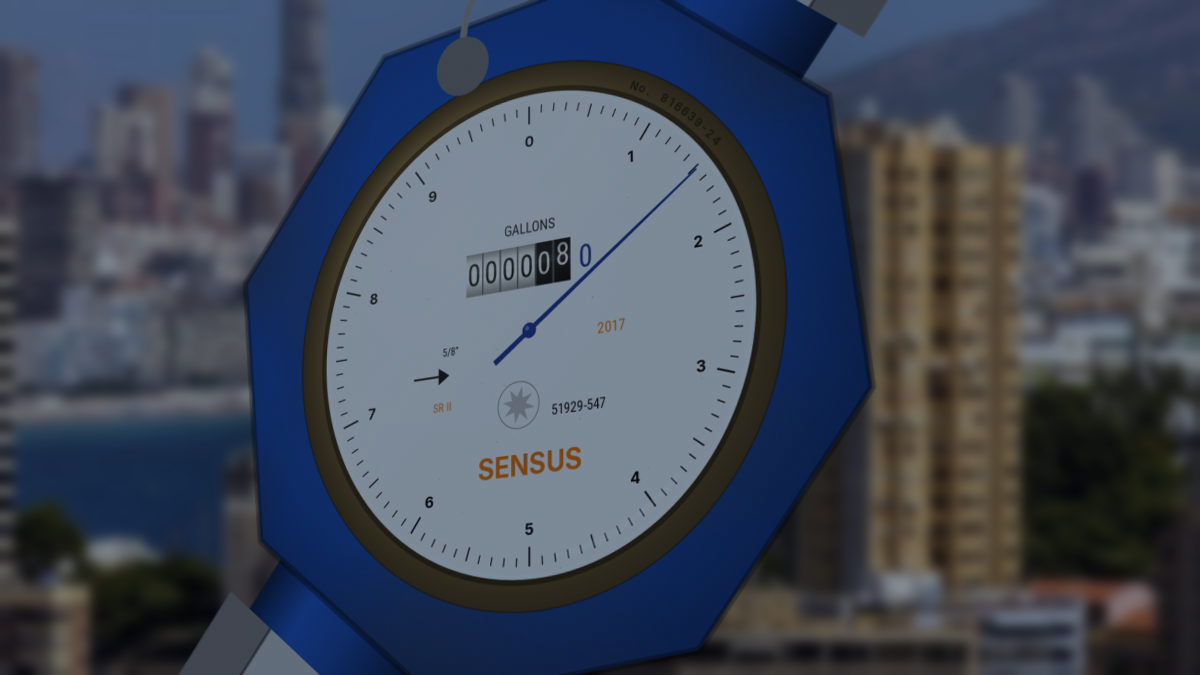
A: 81.5 gal
